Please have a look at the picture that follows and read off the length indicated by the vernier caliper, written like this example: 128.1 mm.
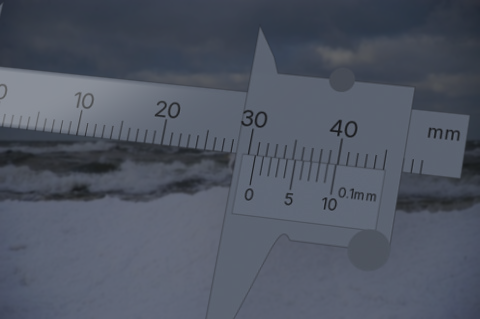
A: 30.8 mm
